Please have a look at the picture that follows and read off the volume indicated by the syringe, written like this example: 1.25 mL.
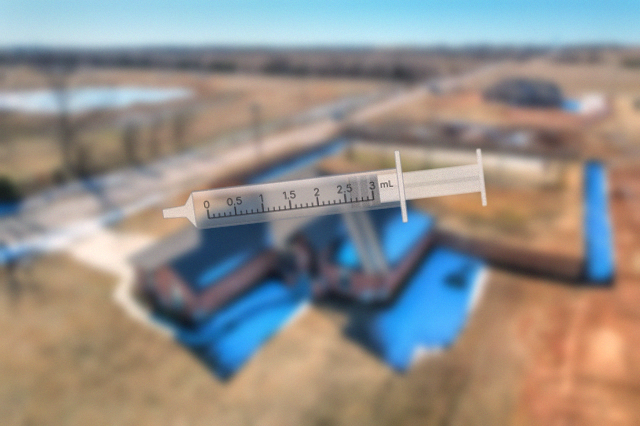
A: 2.6 mL
